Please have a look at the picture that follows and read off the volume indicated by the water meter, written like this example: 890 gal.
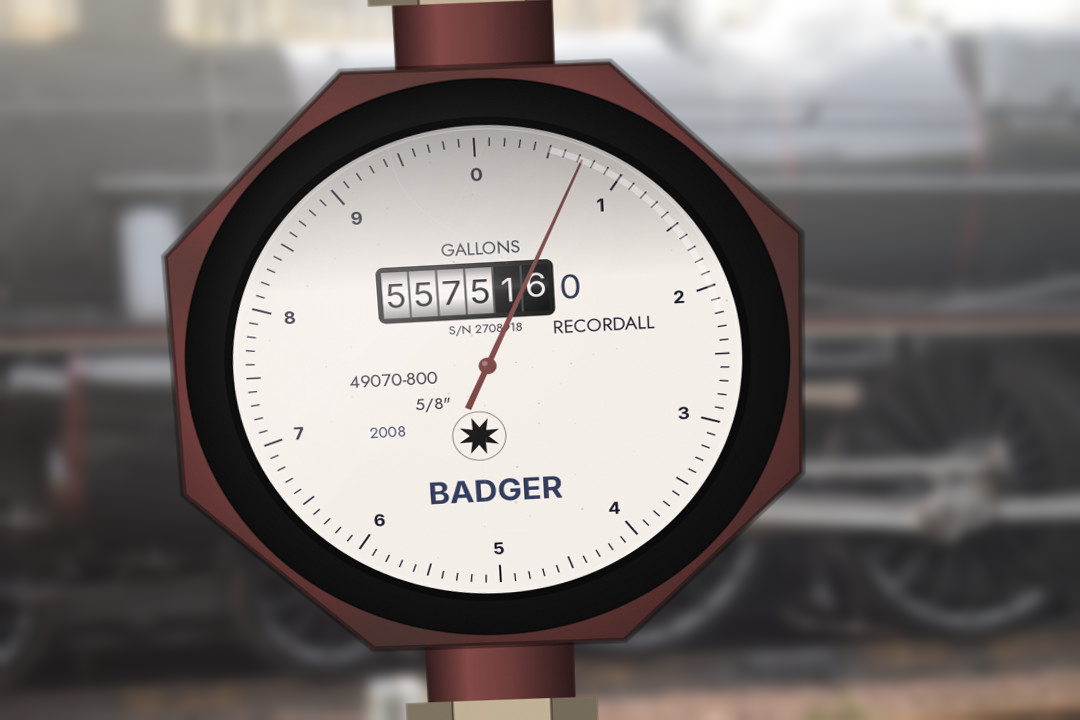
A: 5575160.7 gal
